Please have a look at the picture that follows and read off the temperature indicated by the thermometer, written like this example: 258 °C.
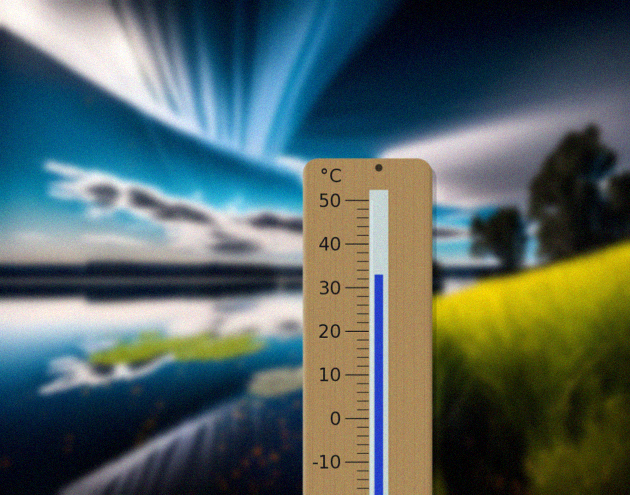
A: 33 °C
